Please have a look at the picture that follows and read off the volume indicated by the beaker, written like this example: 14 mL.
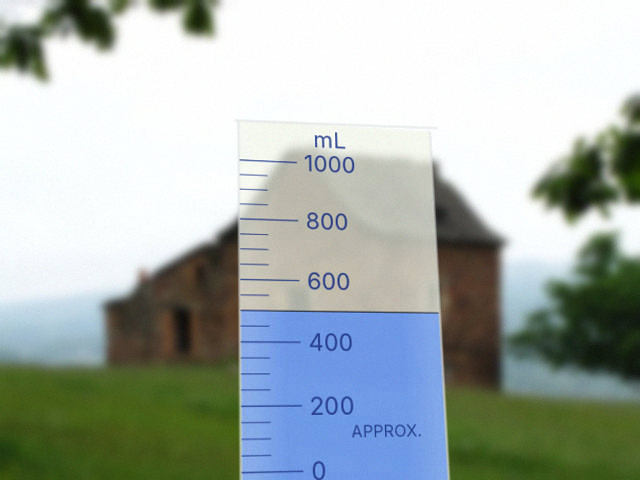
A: 500 mL
